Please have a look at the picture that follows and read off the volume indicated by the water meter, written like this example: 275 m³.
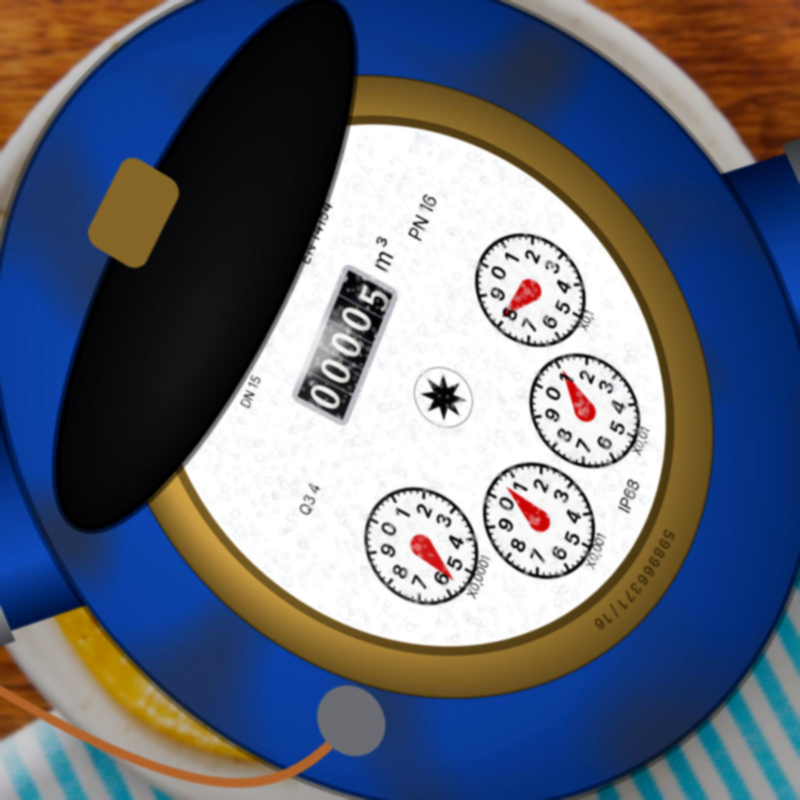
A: 4.8105 m³
